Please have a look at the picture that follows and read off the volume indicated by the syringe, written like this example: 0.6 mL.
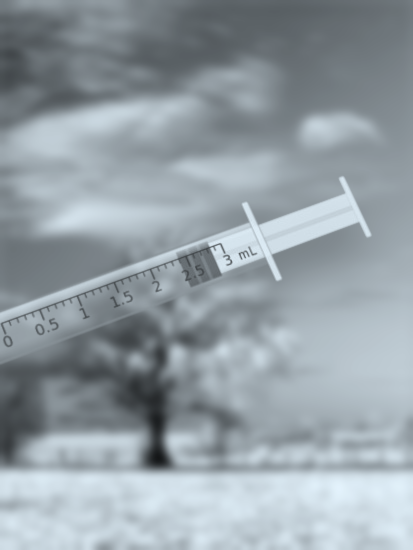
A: 2.4 mL
